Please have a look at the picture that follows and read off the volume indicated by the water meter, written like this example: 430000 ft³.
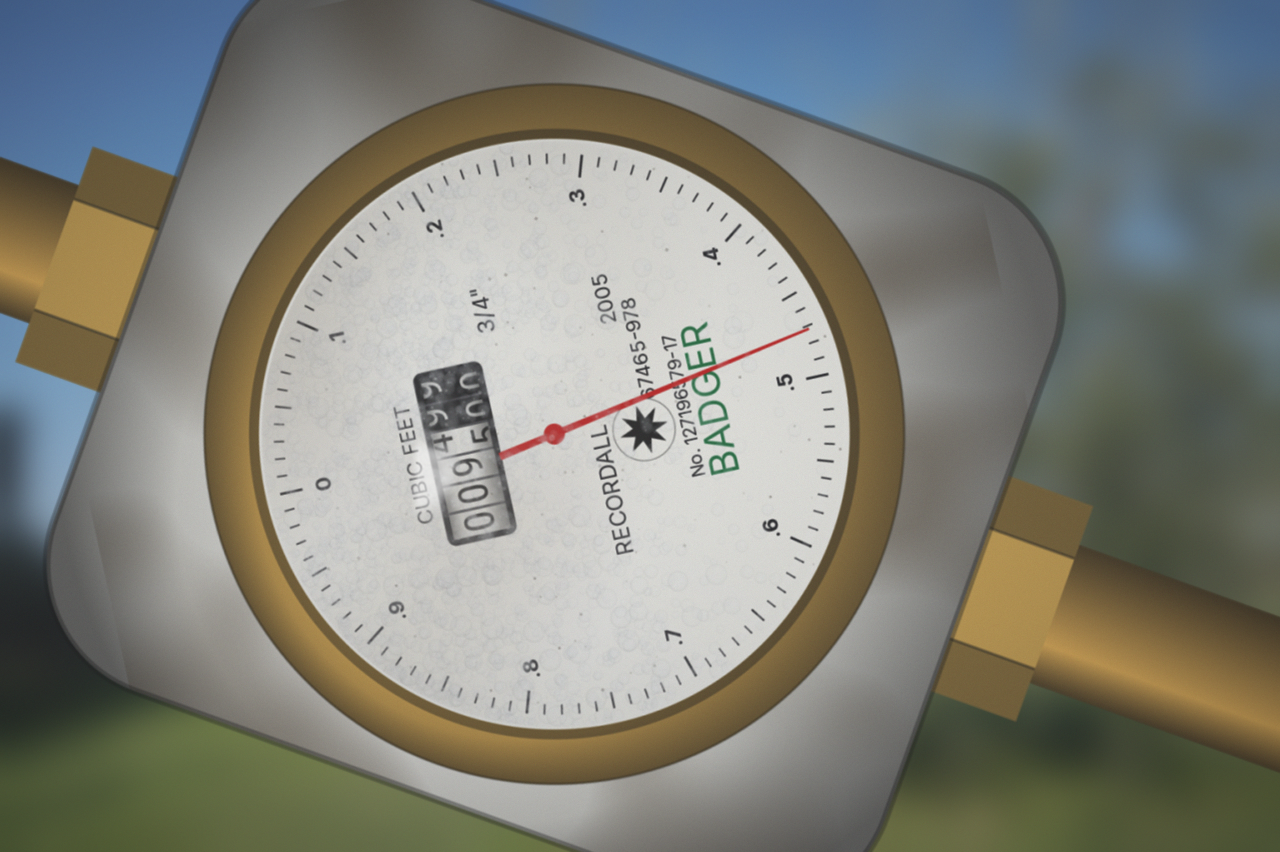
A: 9499.47 ft³
